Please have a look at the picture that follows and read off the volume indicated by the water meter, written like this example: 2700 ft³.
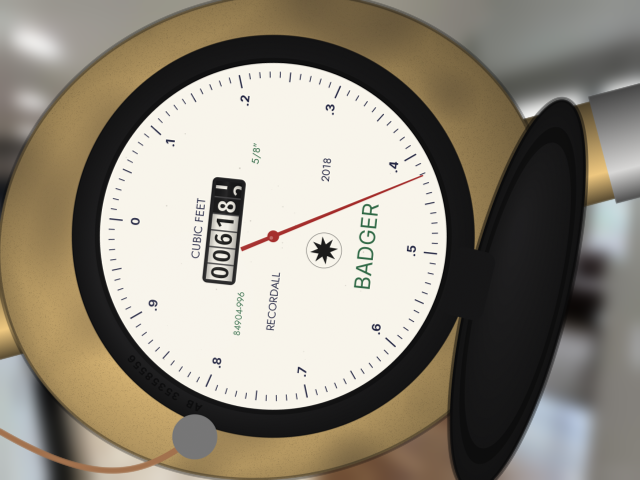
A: 6181.42 ft³
